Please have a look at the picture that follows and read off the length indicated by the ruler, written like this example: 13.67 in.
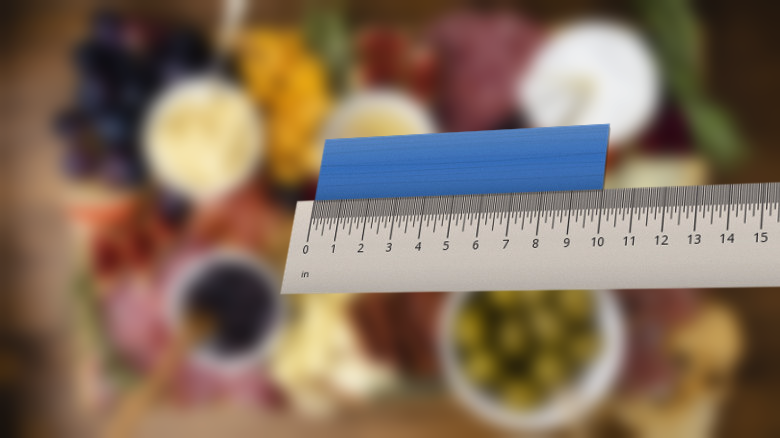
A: 10 in
